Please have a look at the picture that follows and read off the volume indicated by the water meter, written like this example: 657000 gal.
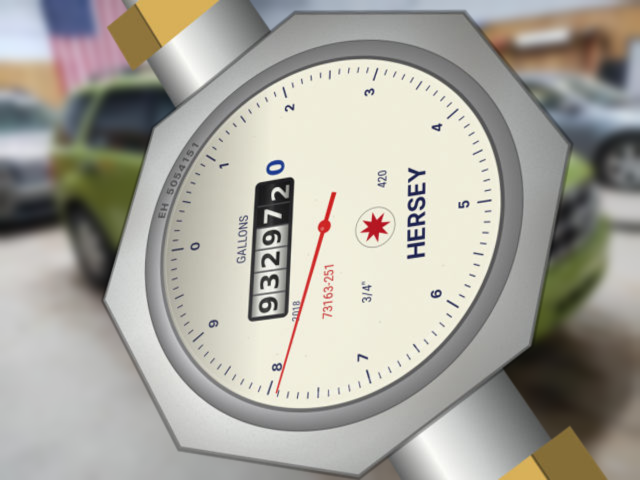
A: 9329717.9 gal
